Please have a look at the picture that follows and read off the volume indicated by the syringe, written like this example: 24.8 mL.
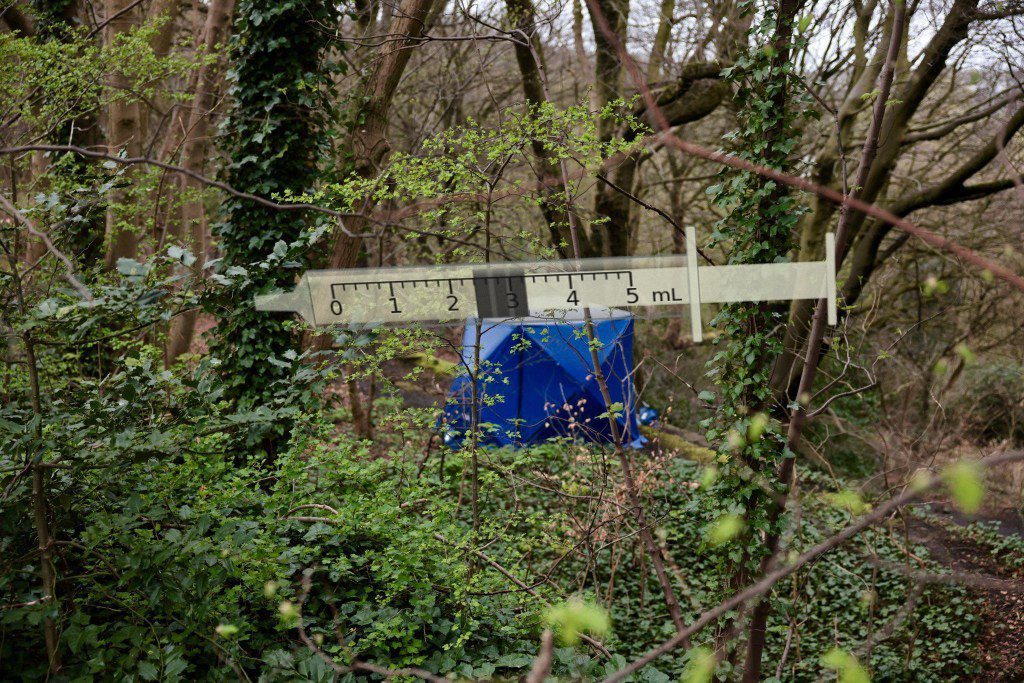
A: 2.4 mL
